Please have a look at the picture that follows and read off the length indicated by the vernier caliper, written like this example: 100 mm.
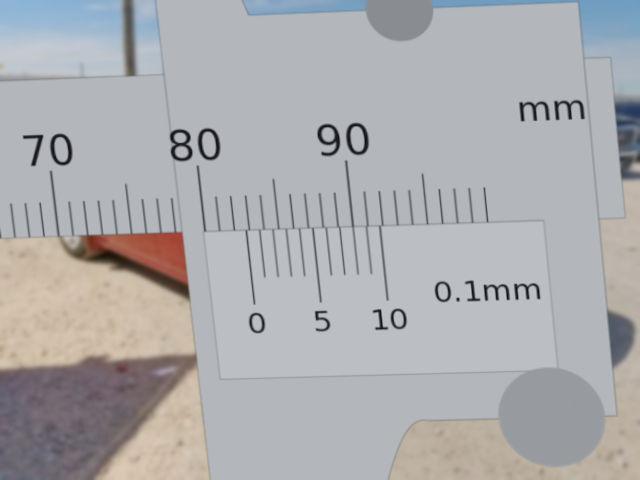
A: 82.8 mm
